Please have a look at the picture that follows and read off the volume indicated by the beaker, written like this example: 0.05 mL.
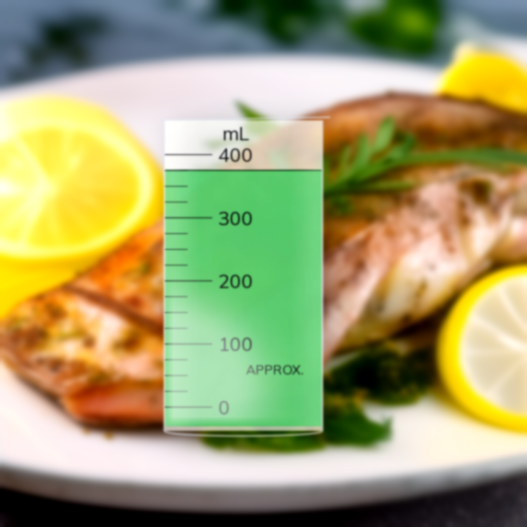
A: 375 mL
